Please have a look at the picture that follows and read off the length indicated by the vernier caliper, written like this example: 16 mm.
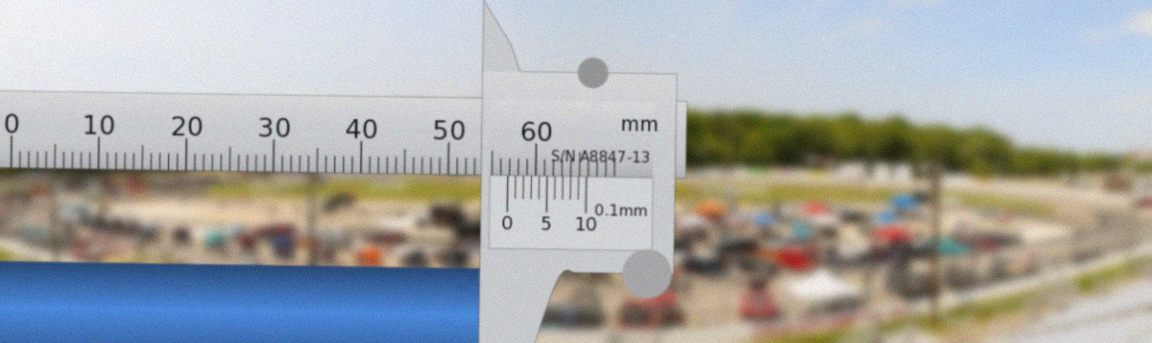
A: 56.8 mm
